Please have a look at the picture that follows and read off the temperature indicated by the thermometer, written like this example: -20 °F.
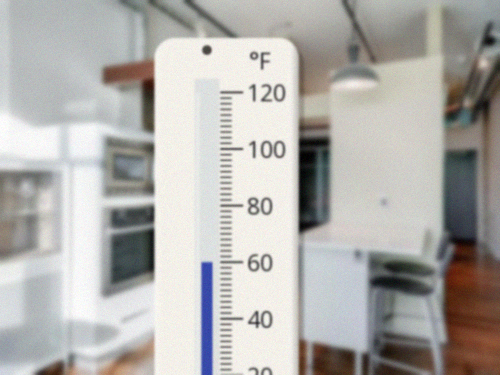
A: 60 °F
